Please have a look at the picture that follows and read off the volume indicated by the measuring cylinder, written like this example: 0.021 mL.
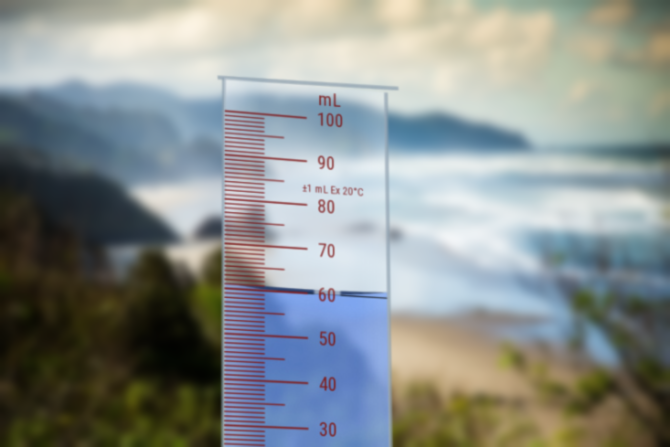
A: 60 mL
